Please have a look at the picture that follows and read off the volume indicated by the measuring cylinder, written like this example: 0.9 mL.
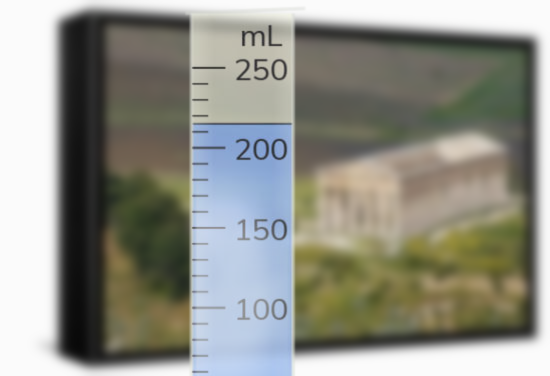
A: 215 mL
